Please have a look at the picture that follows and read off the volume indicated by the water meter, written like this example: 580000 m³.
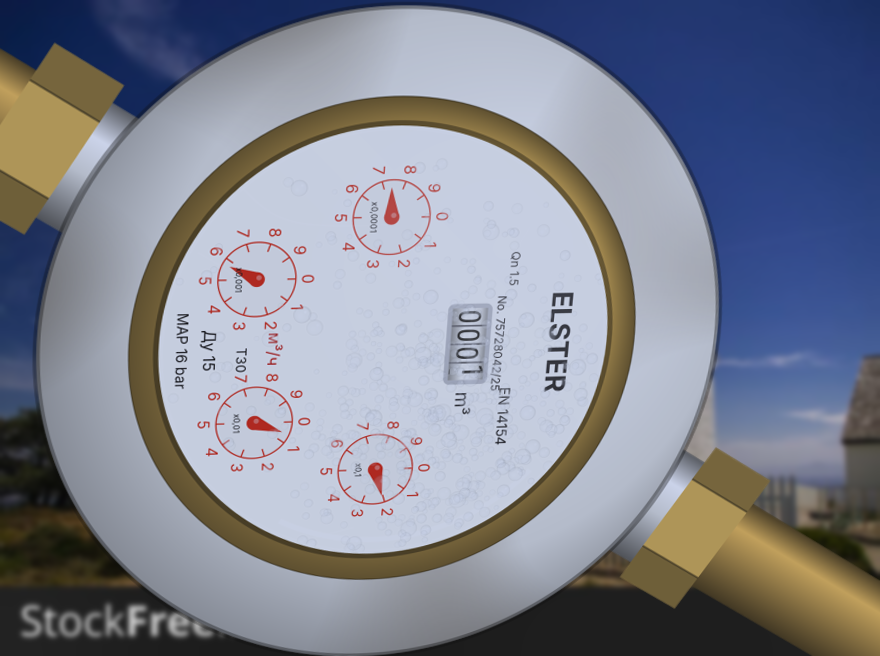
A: 1.2057 m³
